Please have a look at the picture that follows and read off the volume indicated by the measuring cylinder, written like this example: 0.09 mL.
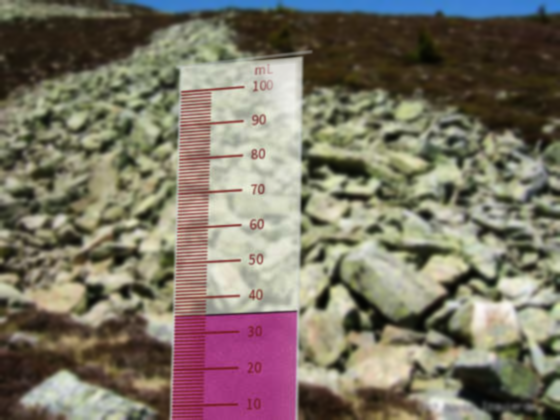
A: 35 mL
